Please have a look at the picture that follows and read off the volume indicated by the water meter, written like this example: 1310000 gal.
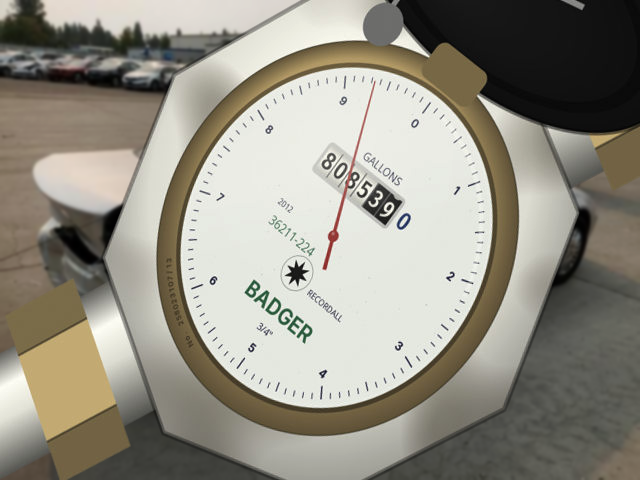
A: 8085389.3 gal
